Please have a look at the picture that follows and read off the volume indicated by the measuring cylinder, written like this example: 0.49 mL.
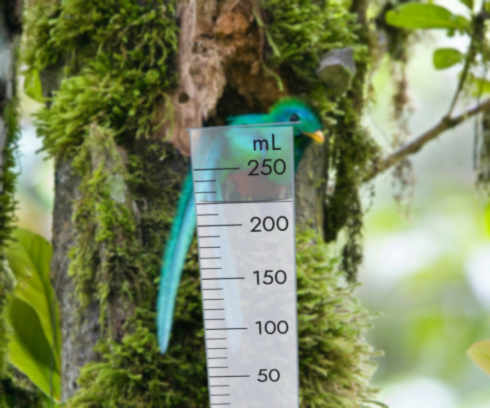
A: 220 mL
